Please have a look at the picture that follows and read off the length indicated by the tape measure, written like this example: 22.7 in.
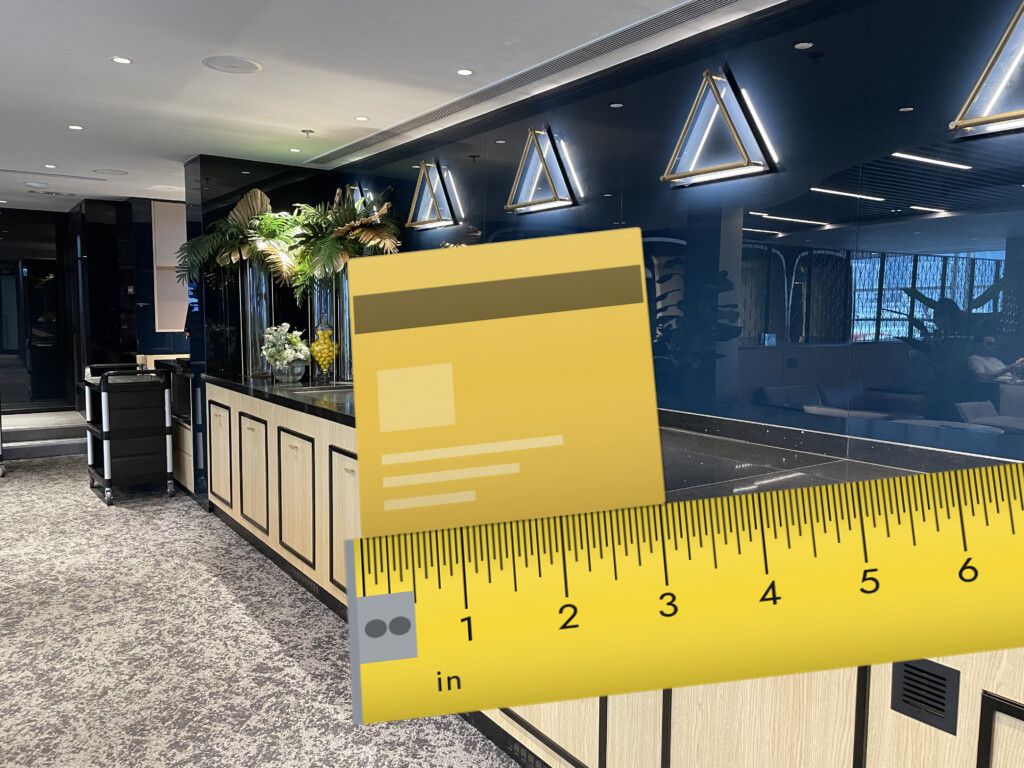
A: 3.0625 in
